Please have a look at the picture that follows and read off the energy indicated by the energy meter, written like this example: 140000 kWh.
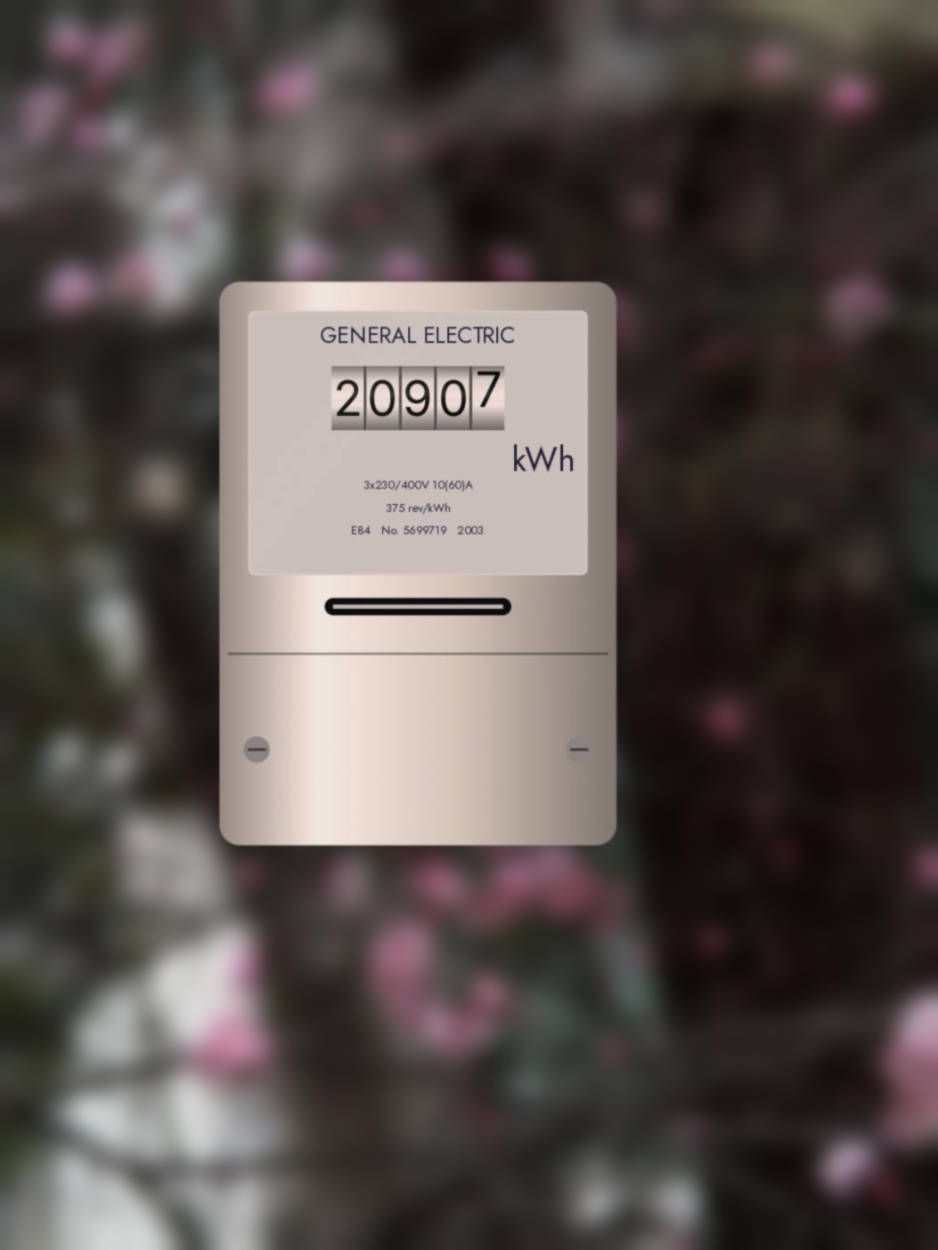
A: 20907 kWh
